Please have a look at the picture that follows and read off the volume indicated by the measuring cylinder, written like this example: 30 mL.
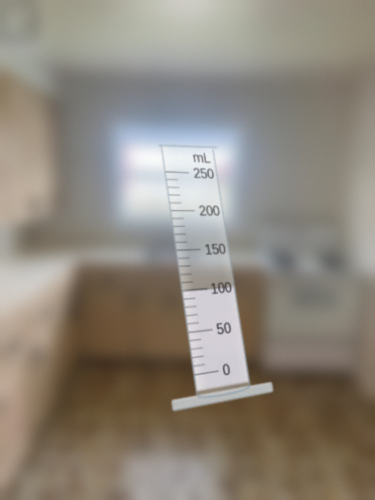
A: 100 mL
